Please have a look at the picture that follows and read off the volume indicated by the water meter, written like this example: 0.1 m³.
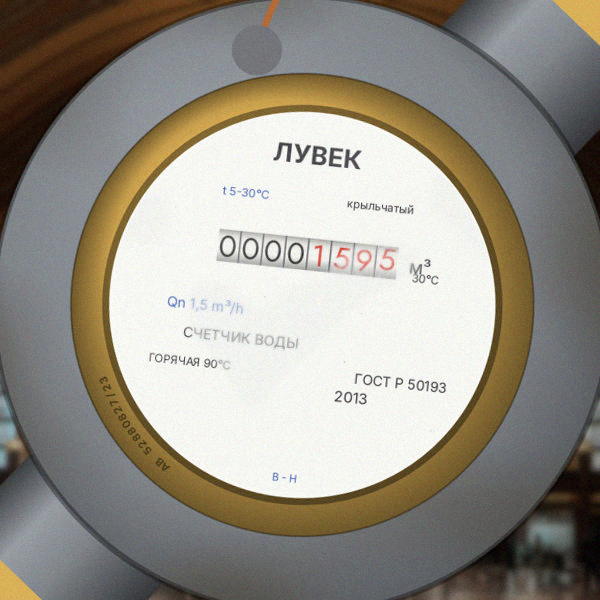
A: 0.1595 m³
